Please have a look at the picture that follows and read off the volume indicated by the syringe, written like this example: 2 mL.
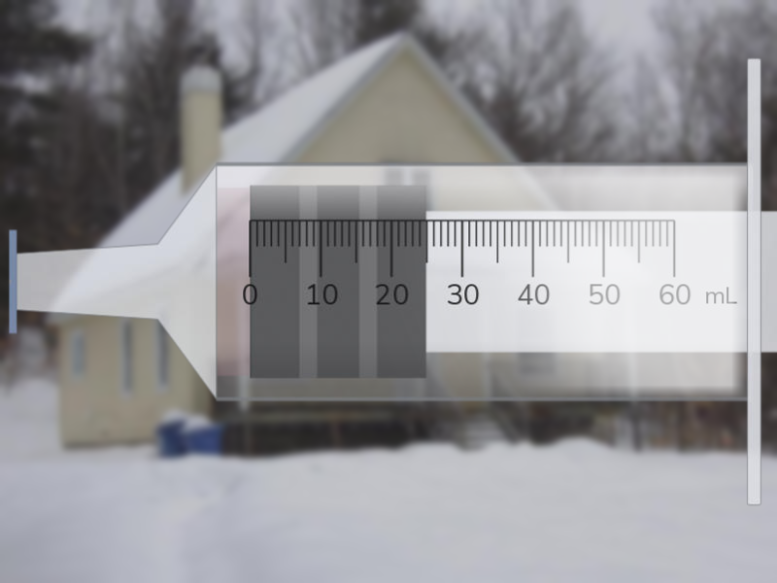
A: 0 mL
